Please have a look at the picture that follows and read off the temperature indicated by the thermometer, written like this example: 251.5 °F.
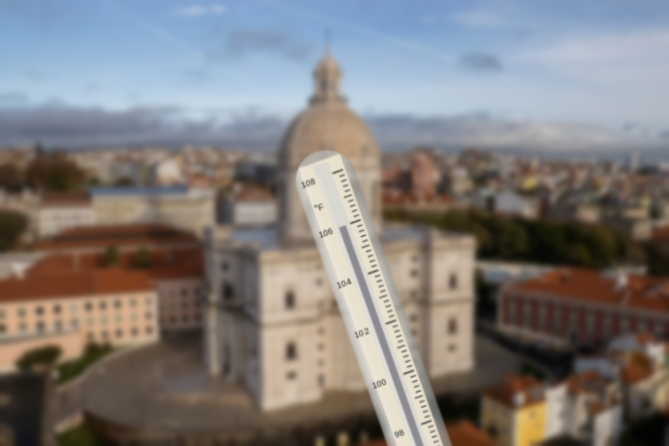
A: 106 °F
